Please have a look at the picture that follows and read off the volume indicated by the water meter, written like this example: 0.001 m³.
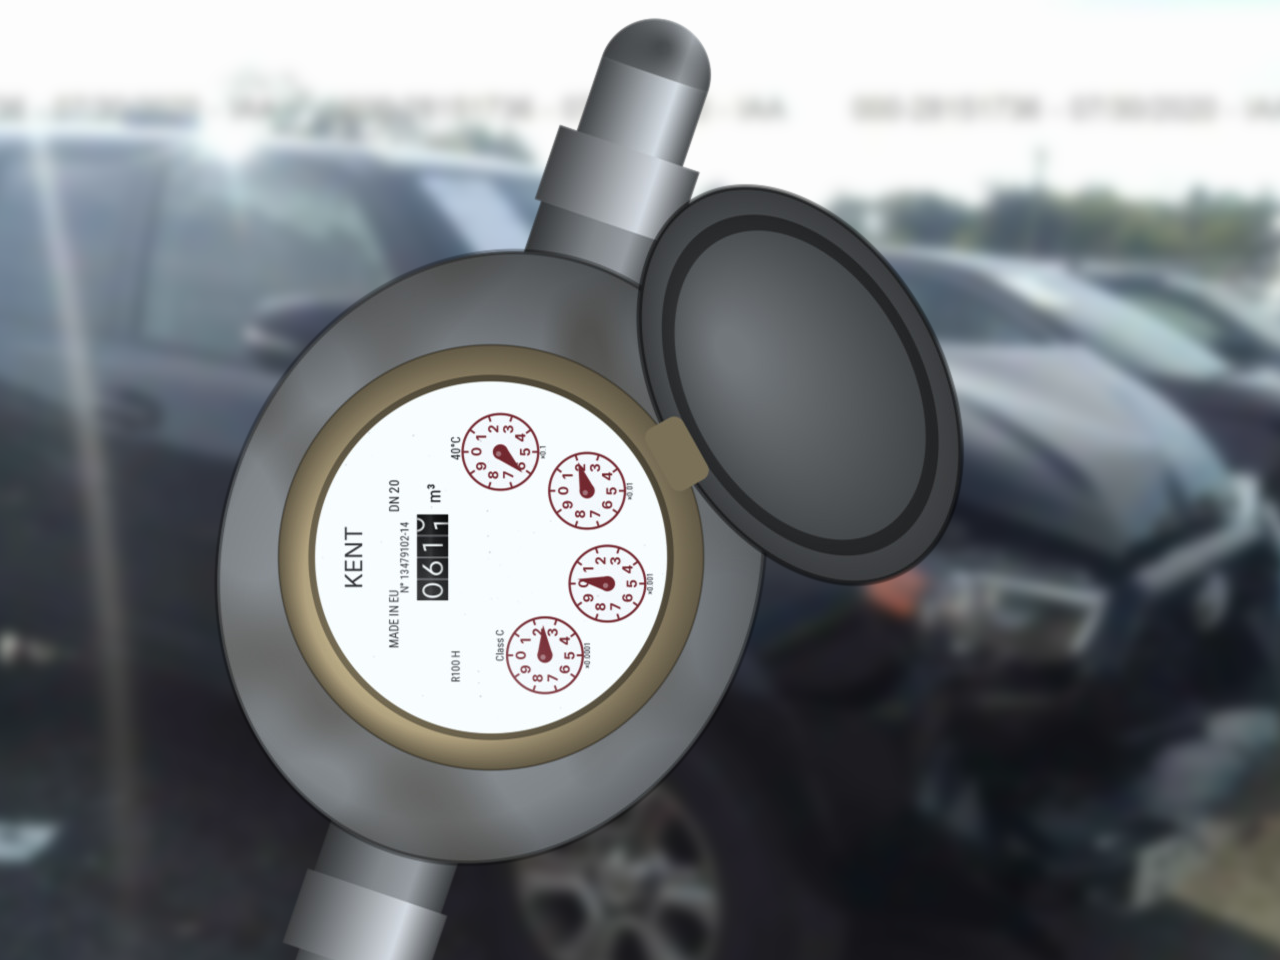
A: 610.6202 m³
